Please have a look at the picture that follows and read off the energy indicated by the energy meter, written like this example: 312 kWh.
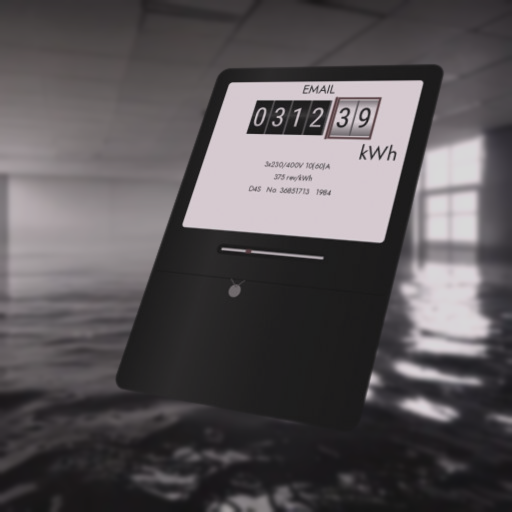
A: 312.39 kWh
